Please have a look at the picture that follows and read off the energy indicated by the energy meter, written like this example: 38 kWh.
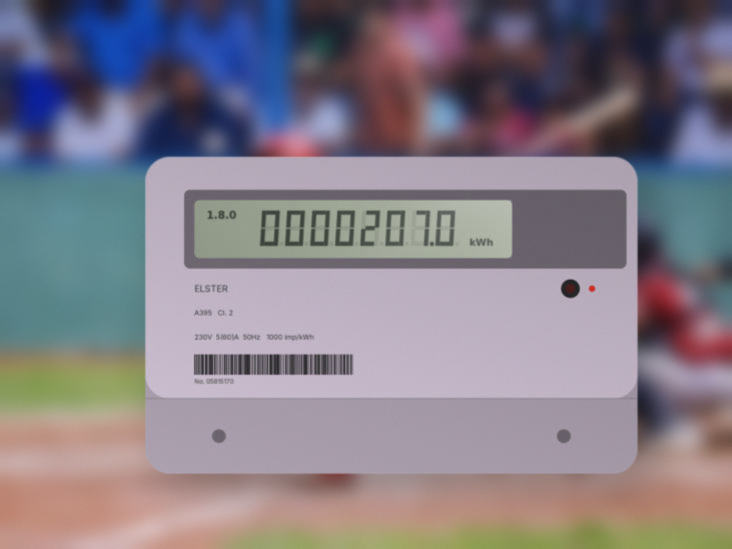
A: 207.0 kWh
